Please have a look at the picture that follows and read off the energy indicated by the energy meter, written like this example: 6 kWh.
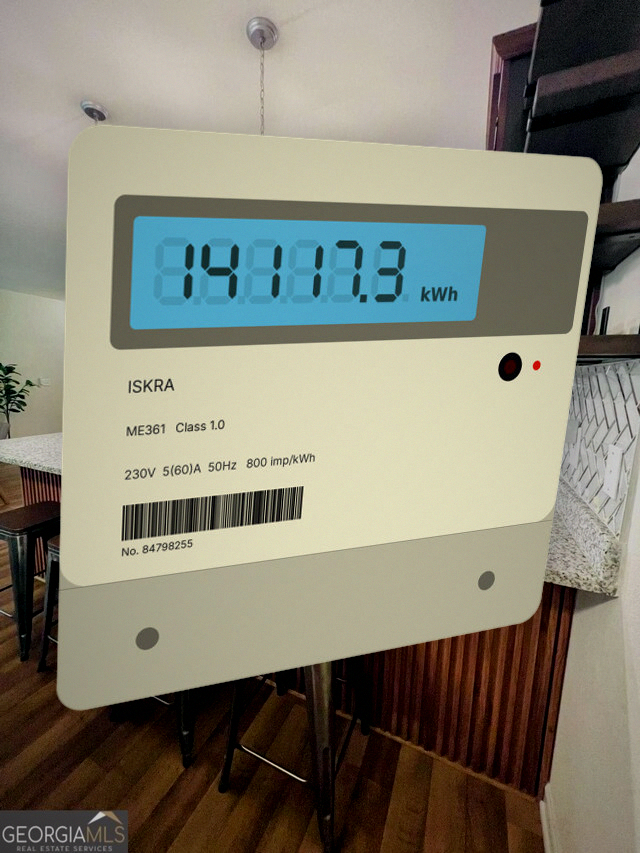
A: 14117.3 kWh
